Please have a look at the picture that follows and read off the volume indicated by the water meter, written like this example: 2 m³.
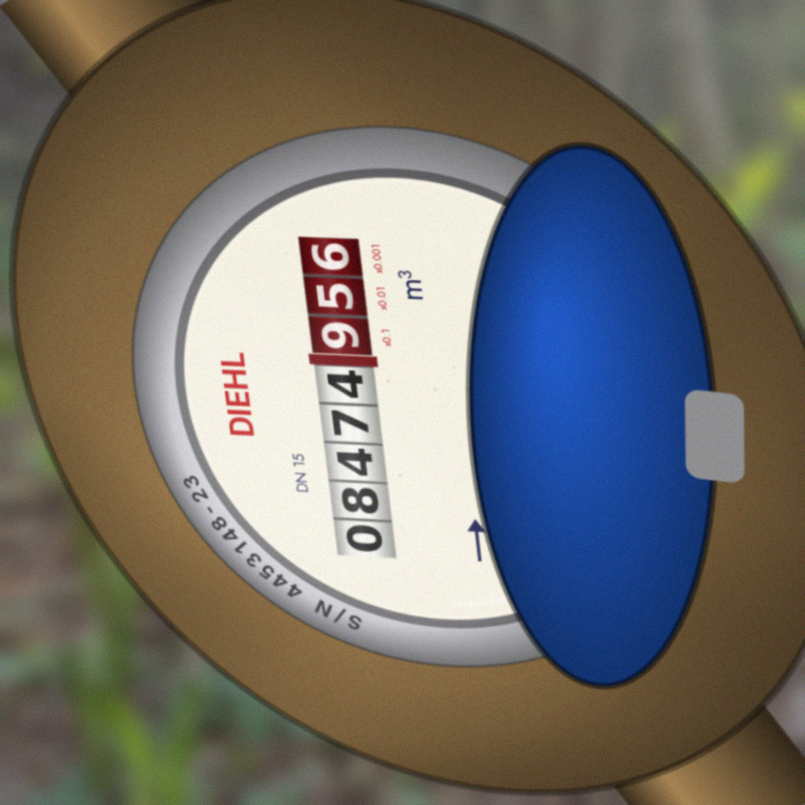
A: 8474.956 m³
